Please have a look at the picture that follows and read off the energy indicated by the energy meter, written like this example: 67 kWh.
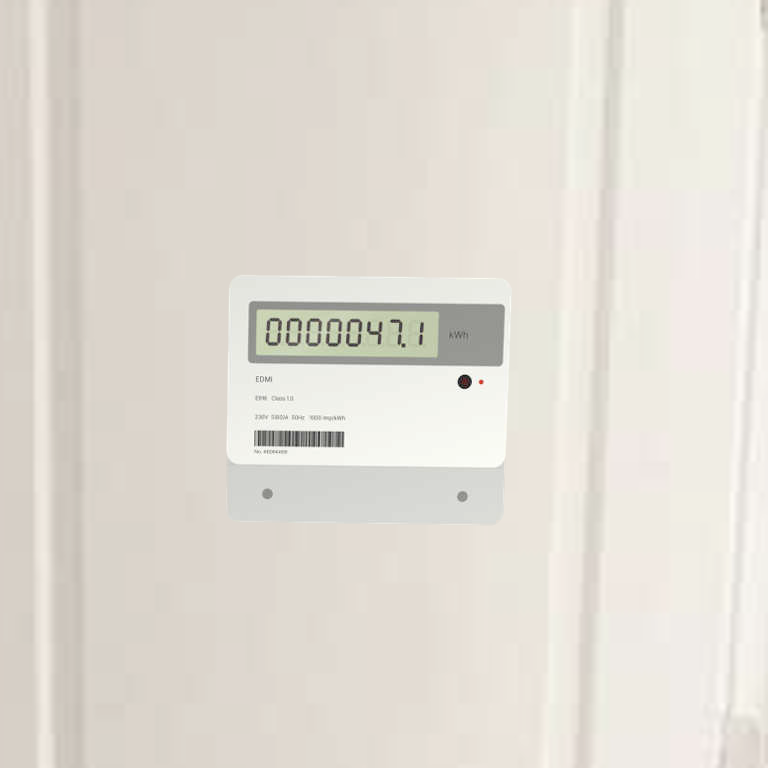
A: 47.1 kWh
